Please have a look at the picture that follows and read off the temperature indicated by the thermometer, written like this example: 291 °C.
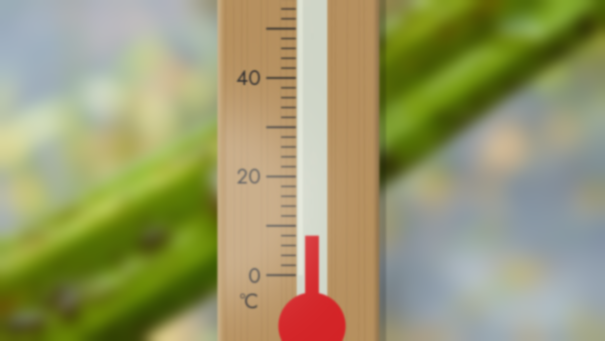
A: 8 °C
